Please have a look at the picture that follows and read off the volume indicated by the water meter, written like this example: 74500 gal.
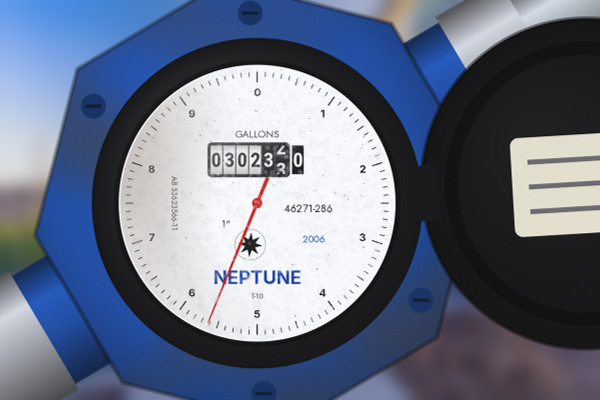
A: 302325.6 gal
